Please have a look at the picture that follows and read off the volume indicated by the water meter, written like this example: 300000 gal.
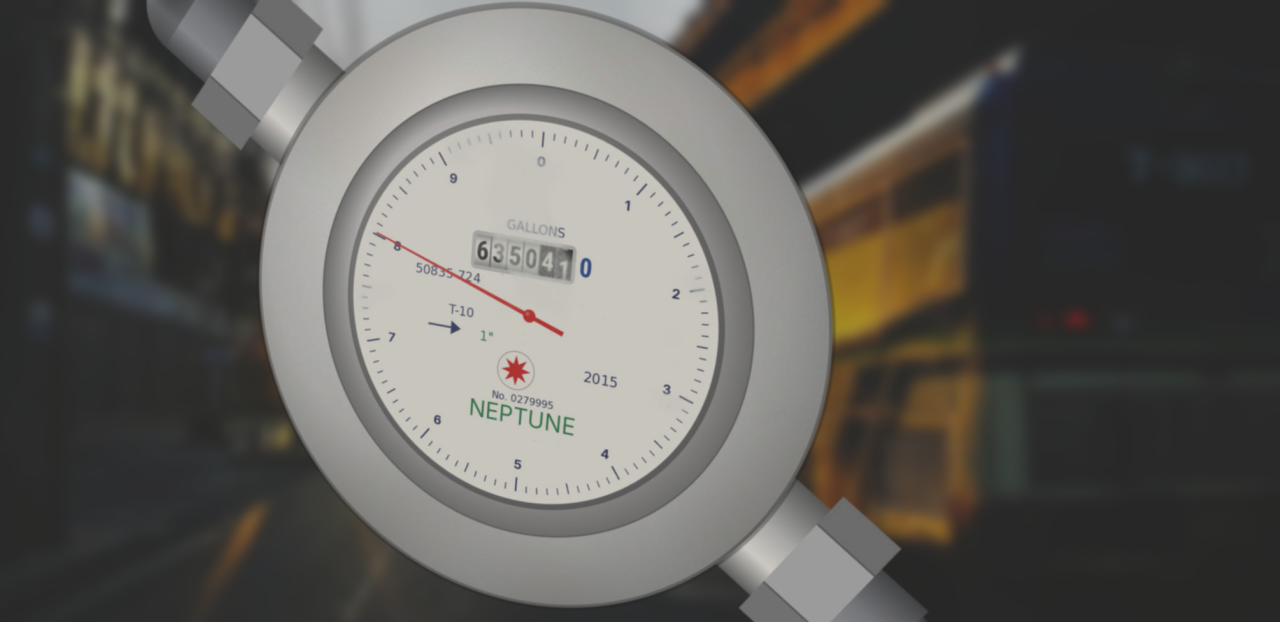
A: 6350408.0 gal
